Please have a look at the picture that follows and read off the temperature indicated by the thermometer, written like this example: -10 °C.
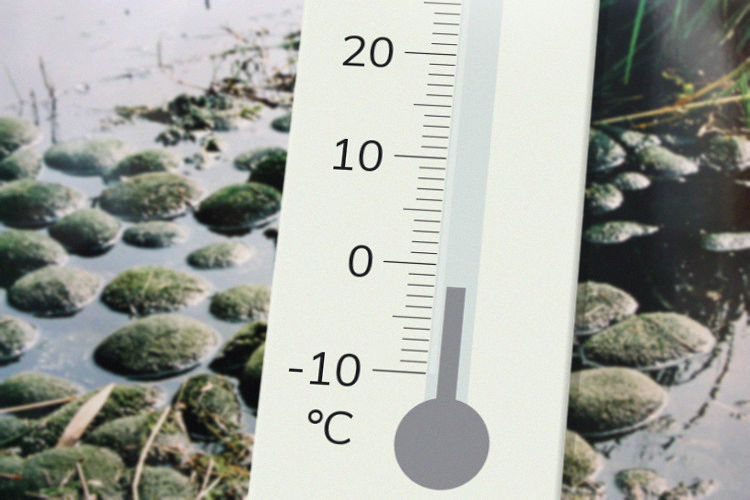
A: -2 °C
